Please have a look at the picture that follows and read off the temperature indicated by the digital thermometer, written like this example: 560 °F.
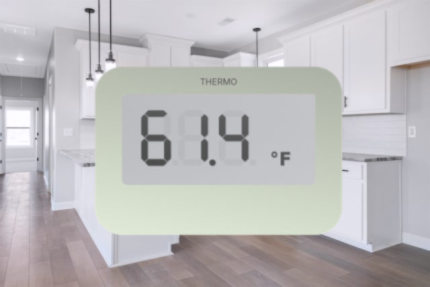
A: 61.4 °F
